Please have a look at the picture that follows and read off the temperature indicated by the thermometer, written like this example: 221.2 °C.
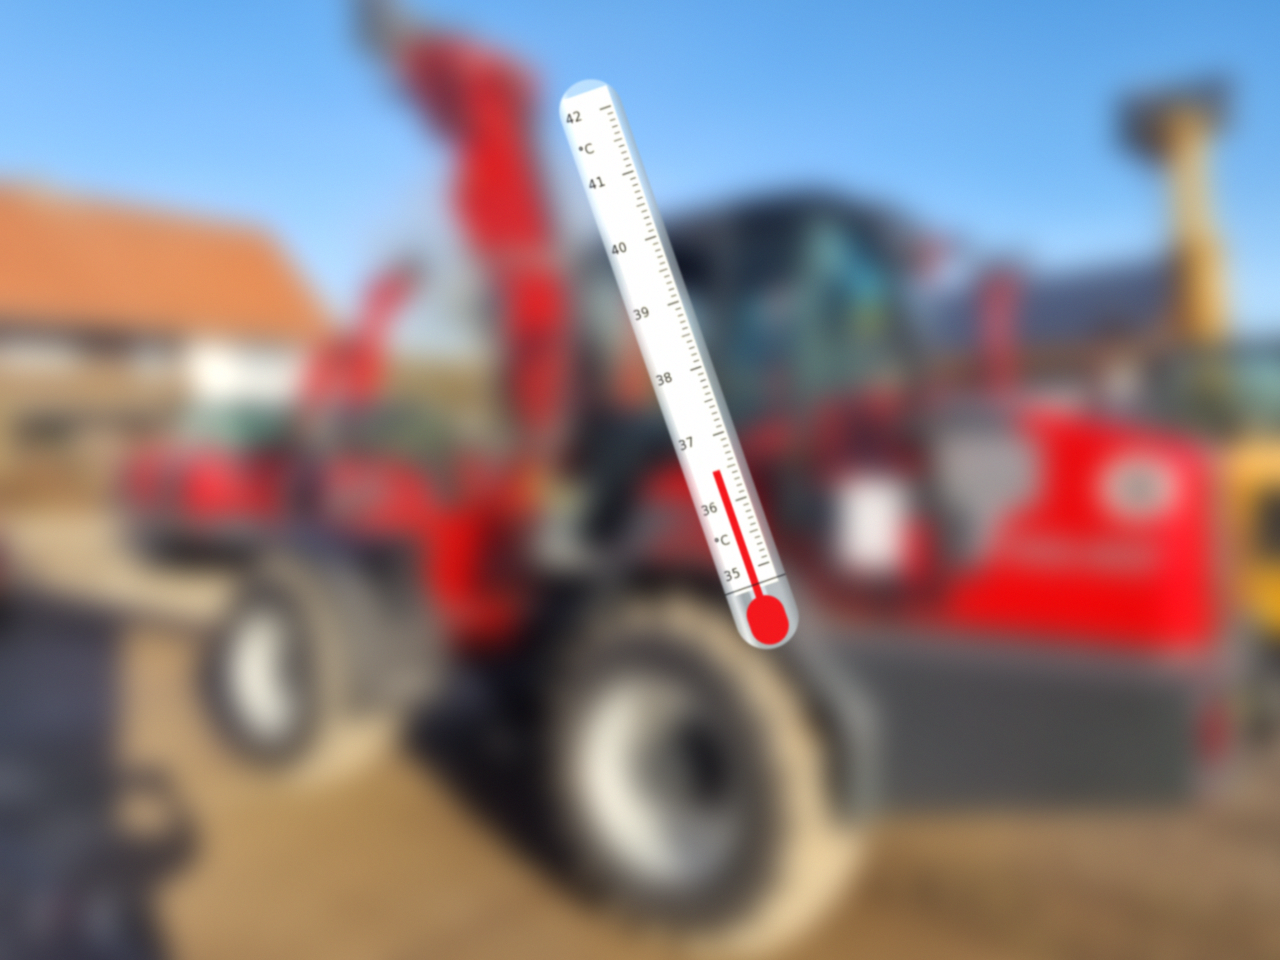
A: 36.5 °C
